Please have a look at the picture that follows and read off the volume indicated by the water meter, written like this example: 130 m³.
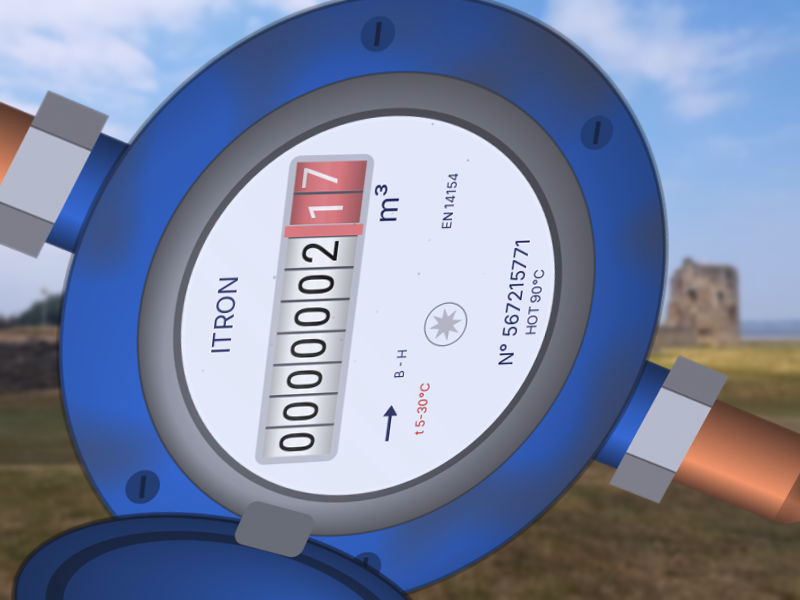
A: 2.17 m³
